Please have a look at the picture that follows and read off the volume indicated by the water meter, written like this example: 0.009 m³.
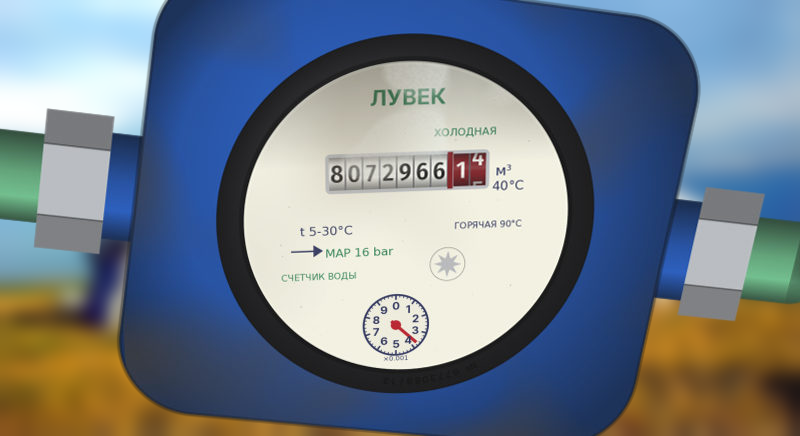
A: 8072966.143 m³
